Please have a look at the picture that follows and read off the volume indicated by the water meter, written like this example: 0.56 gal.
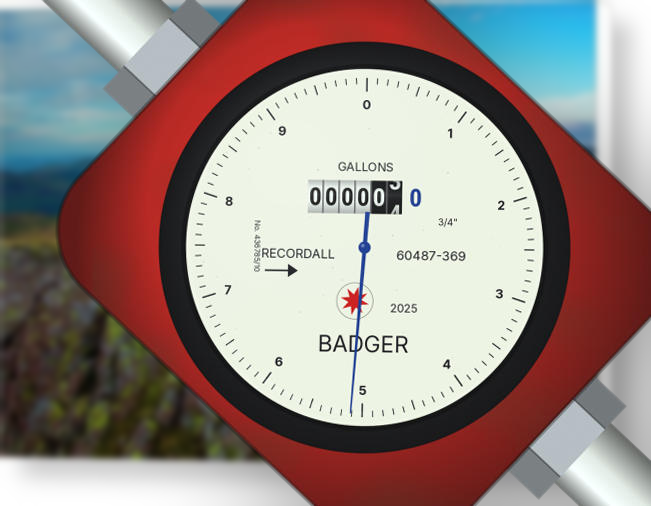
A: 35.1 gal
